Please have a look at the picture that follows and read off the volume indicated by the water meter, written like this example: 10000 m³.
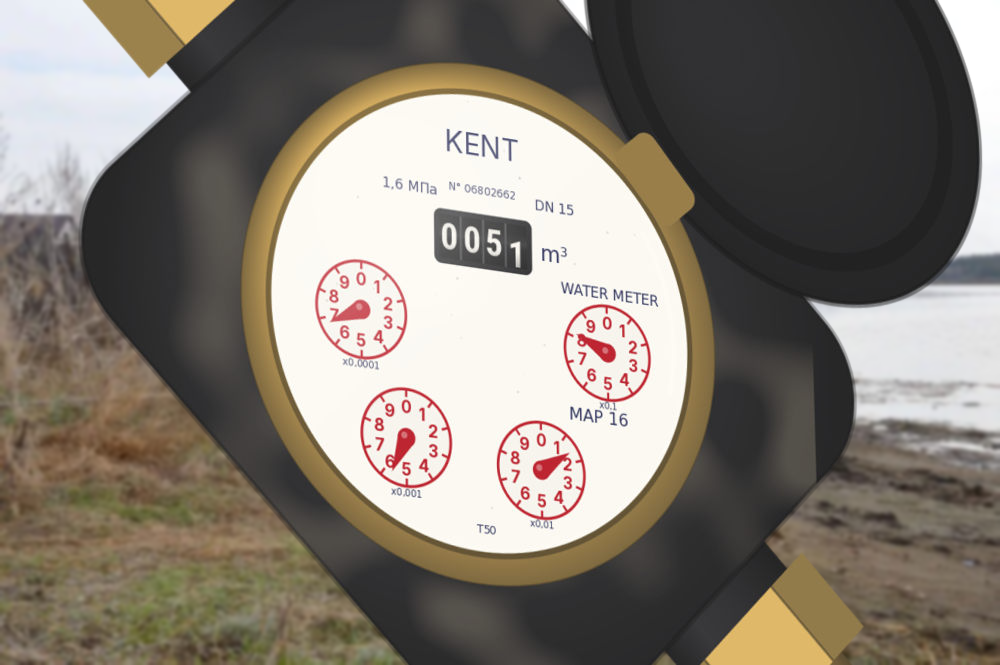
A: 50.8156 m³
